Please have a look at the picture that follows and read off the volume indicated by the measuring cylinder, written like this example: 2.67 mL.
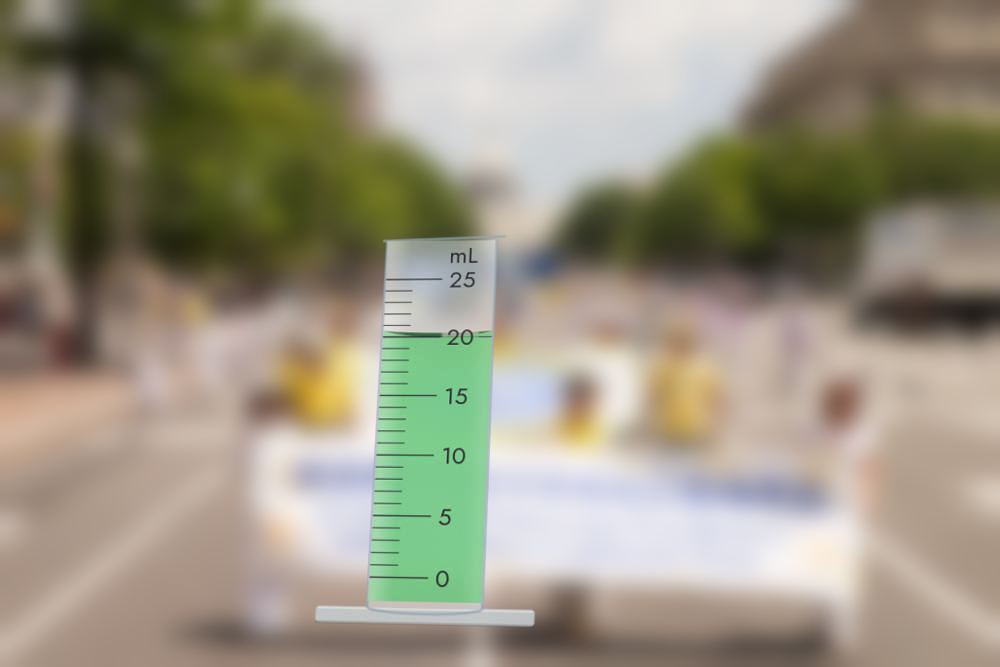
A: 20 mL
